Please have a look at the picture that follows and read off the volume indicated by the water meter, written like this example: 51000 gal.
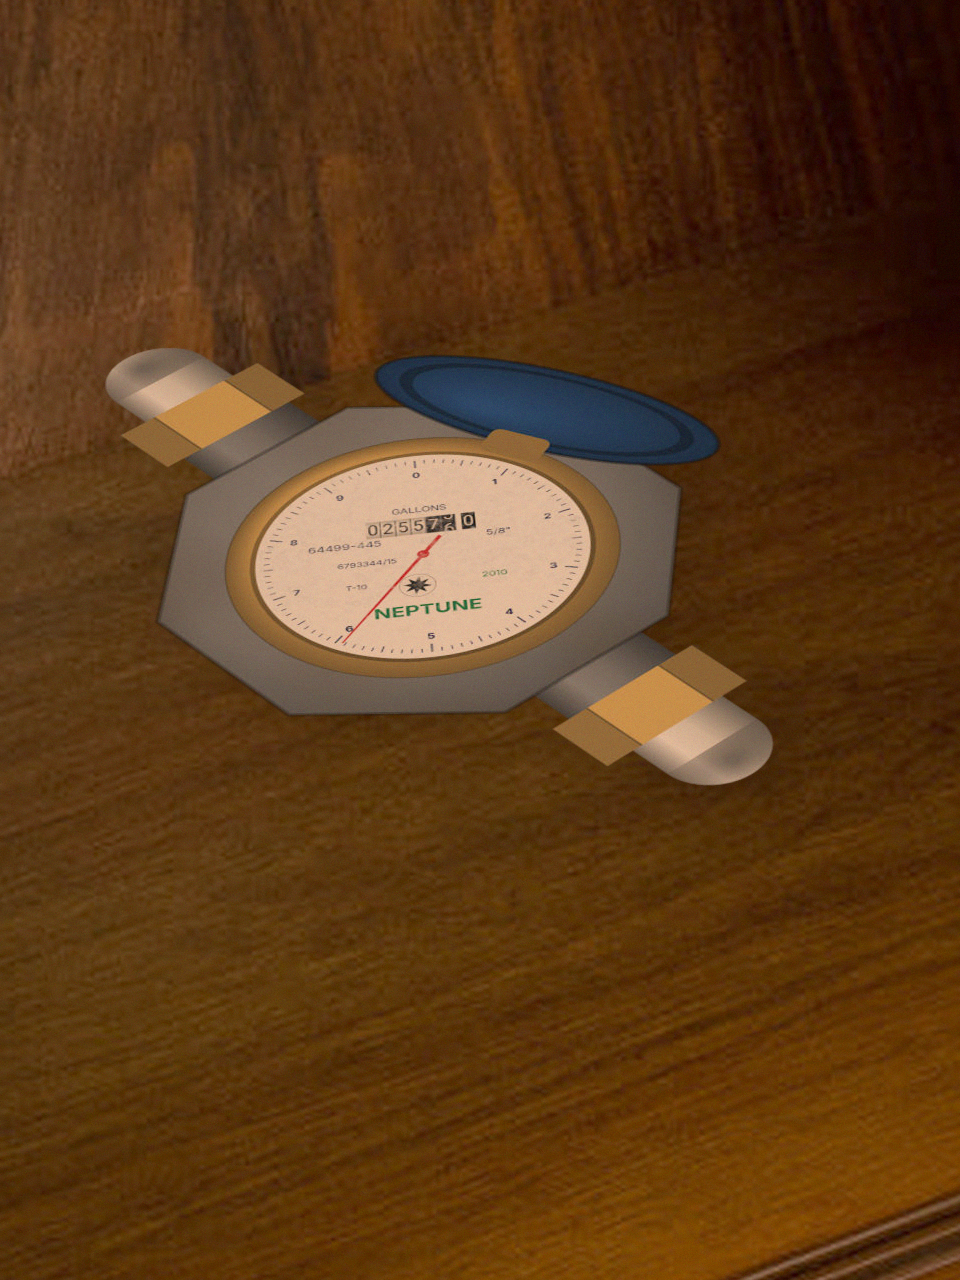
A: 255755.9 gal
